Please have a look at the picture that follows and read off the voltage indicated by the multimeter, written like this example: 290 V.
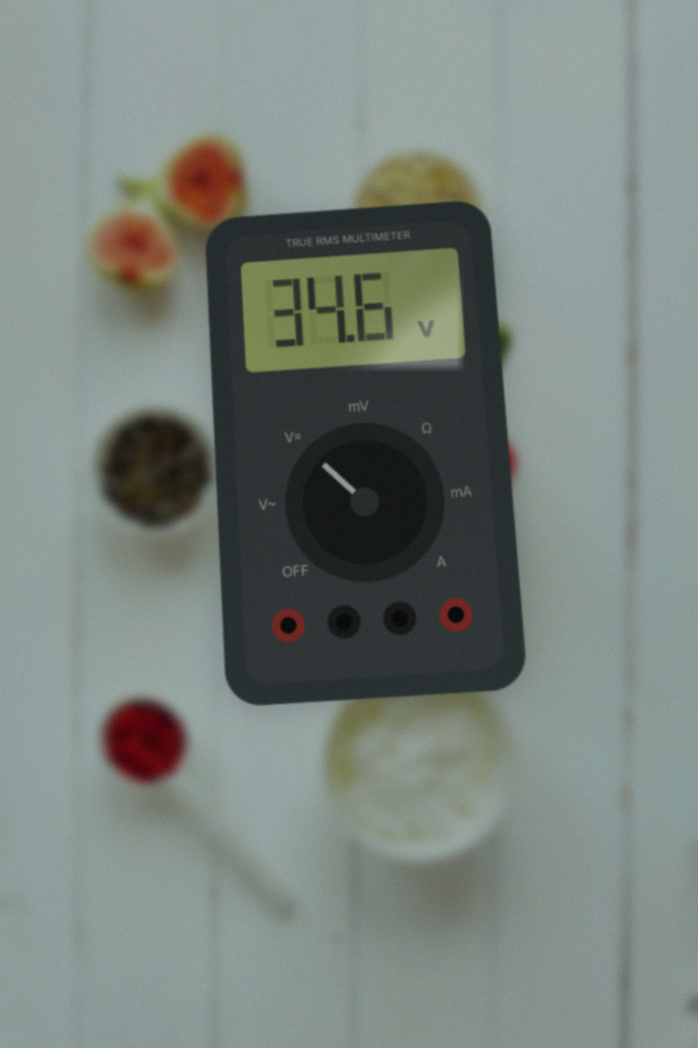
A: 34.6 V
